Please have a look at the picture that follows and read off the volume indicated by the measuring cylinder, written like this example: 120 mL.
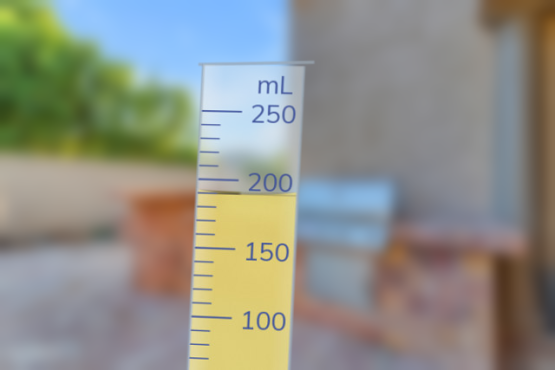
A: 190 mL
